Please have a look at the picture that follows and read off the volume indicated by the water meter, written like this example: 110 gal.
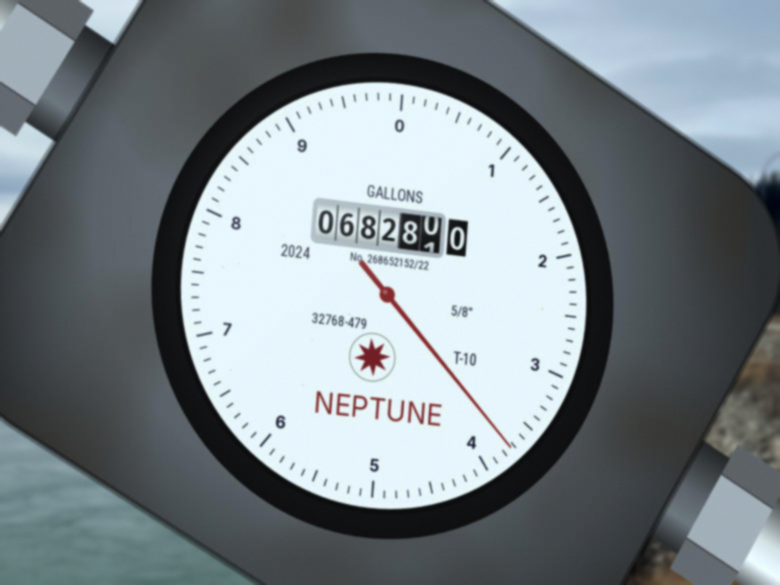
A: 682803.7 gal
